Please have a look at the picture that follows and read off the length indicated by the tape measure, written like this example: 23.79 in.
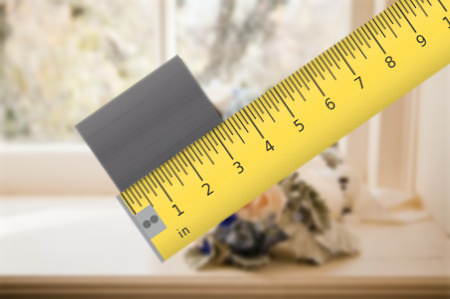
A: 3.375 in
